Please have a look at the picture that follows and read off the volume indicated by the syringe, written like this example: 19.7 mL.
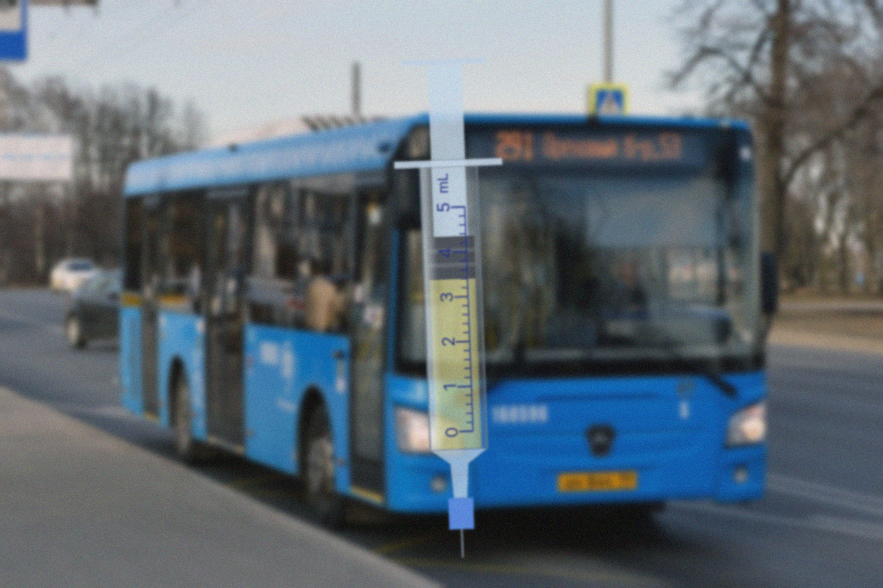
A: 3.4 mL
